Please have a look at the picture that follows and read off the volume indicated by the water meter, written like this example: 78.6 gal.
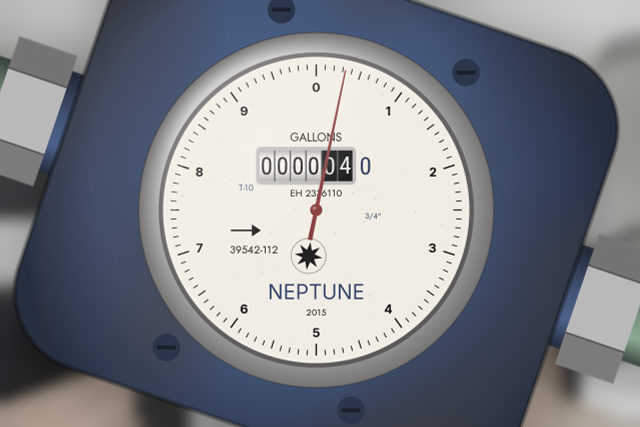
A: 40.3 gal
